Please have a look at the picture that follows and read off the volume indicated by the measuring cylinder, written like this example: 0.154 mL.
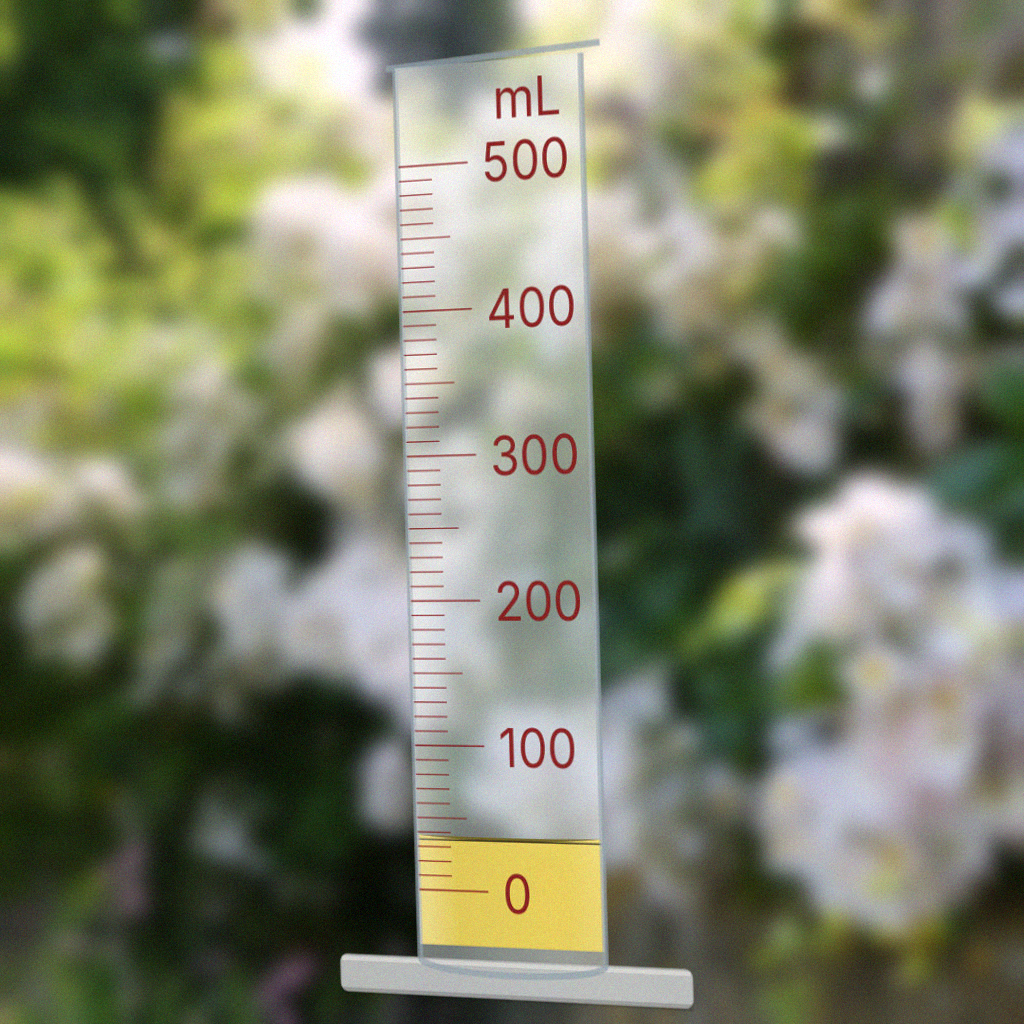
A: 35 mL
